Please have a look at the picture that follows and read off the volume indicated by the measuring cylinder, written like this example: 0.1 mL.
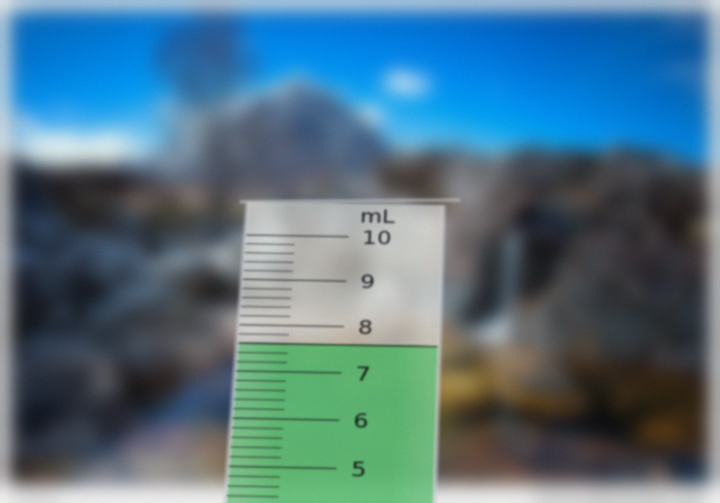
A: 7.6 mL
